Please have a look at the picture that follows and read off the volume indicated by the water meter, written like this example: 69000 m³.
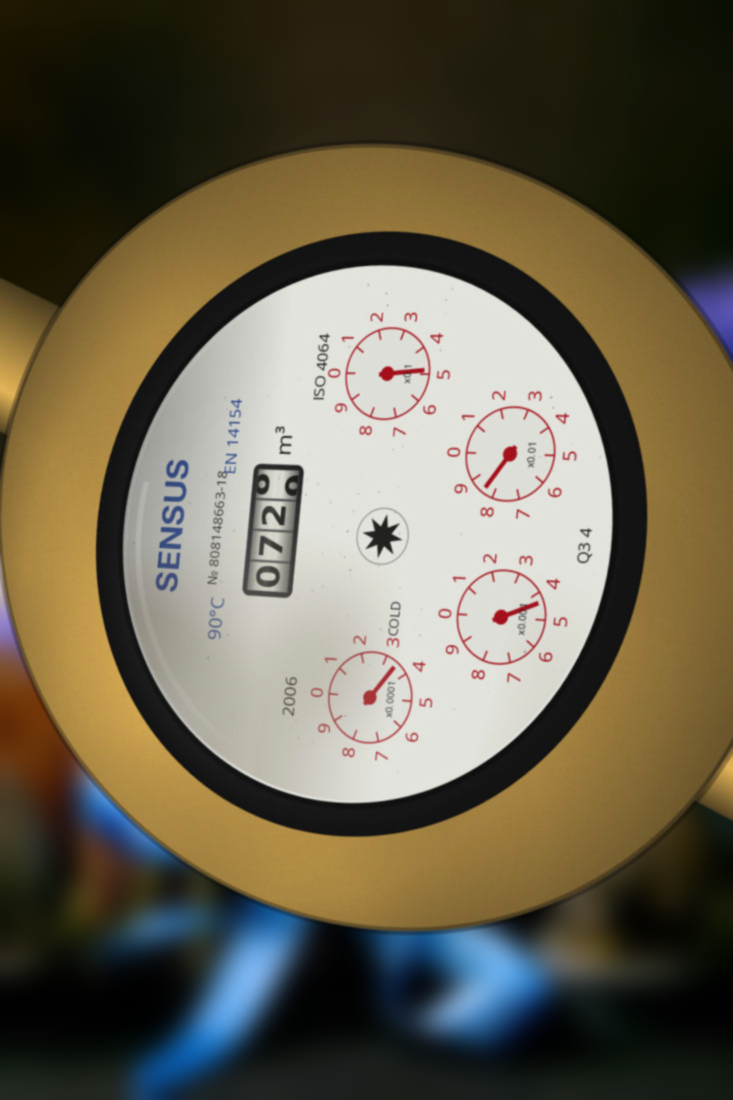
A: 728.4843 m³
